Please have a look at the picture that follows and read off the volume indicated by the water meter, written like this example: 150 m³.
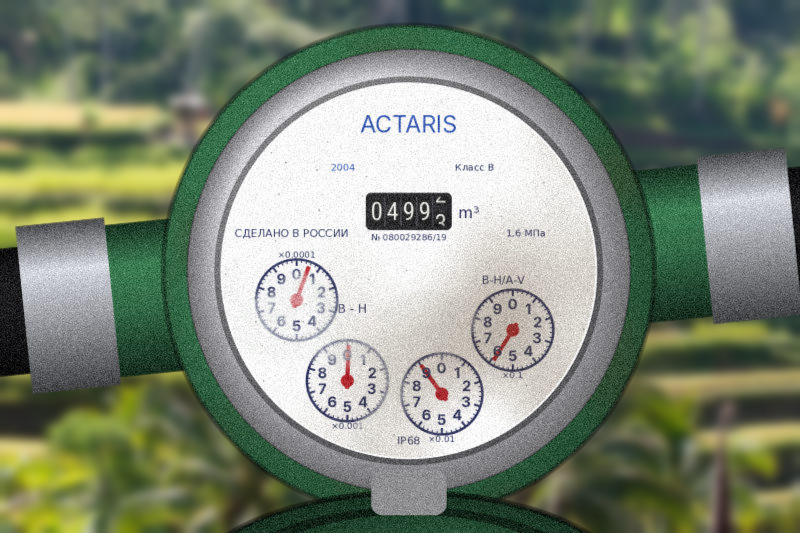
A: 4992.5900 m³
